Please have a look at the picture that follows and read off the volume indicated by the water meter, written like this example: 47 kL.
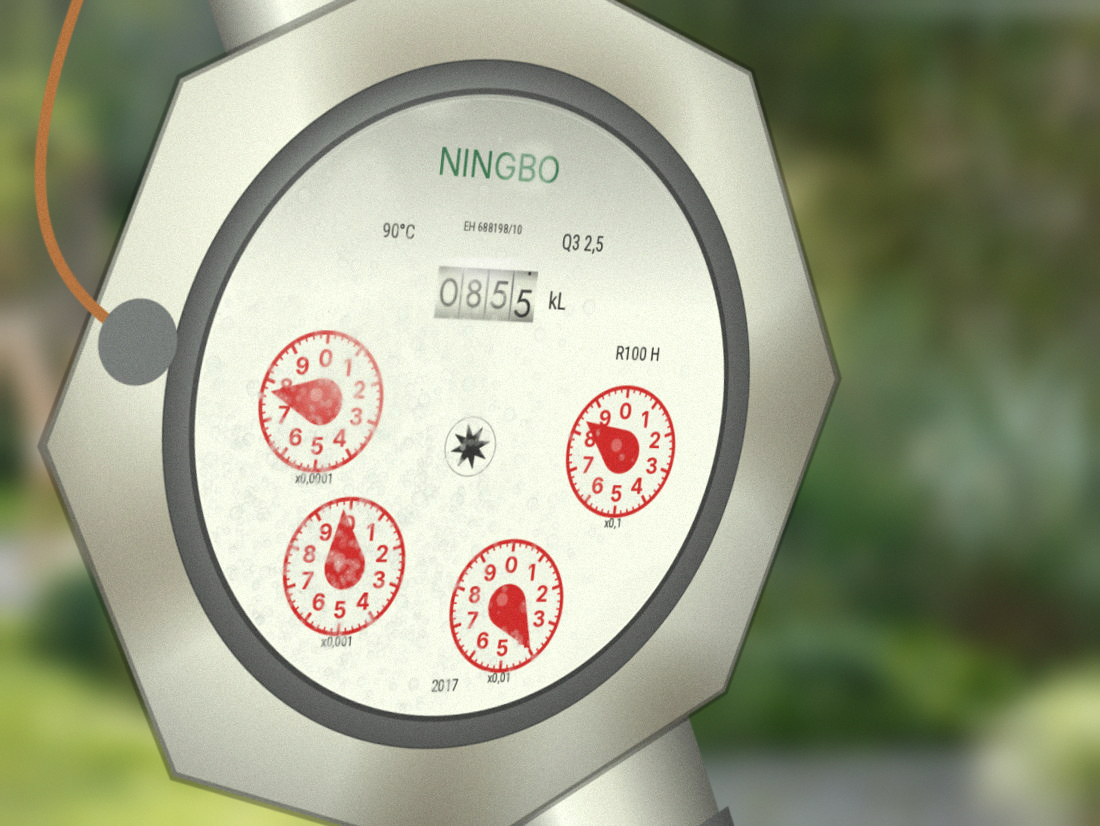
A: 854.8397 kL
